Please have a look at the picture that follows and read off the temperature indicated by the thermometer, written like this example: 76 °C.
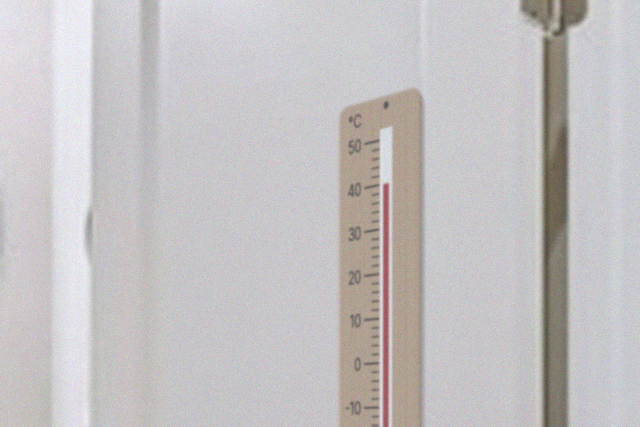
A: 40 °C
